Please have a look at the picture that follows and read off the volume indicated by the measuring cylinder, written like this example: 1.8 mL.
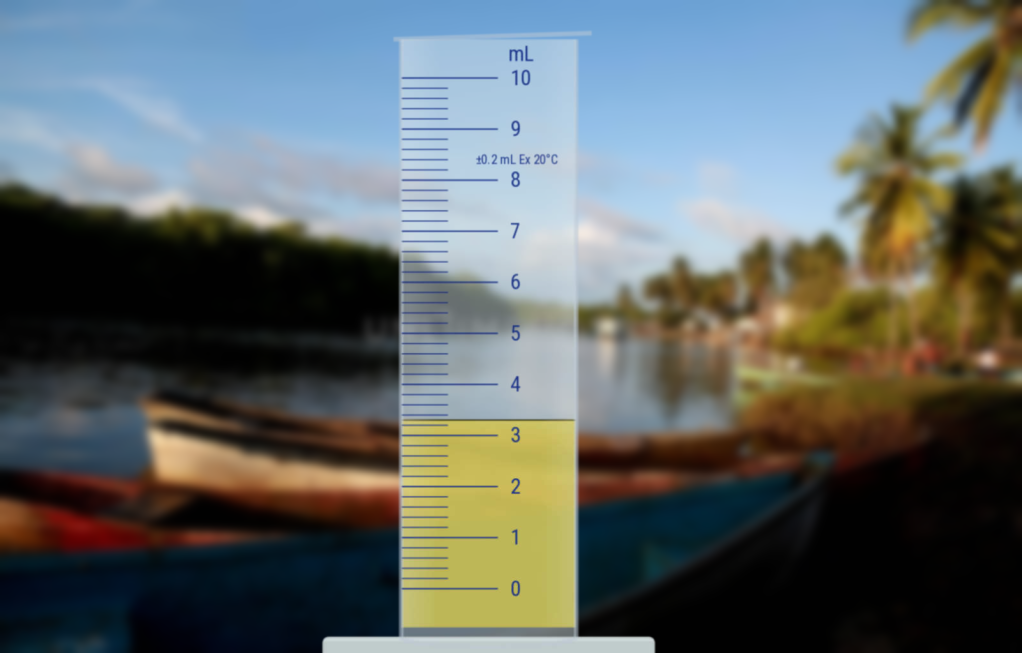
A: 3.3 mL
